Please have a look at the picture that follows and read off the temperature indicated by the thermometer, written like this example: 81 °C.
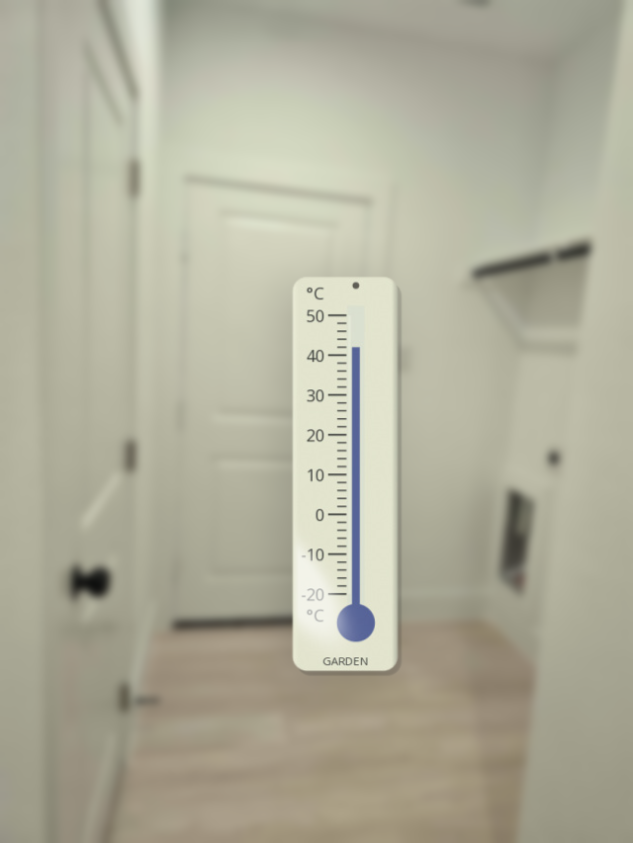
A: 42 °C
